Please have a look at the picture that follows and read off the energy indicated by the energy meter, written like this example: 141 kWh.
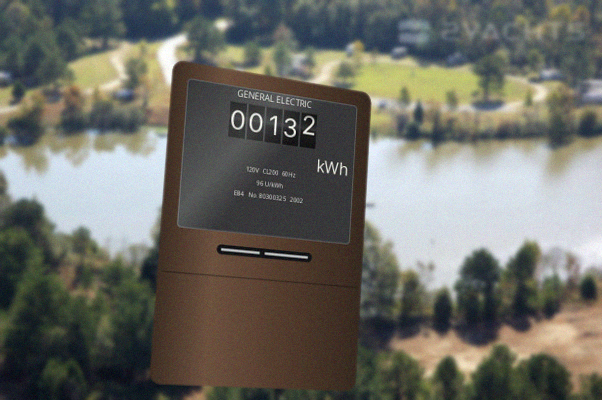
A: 132 kWh
